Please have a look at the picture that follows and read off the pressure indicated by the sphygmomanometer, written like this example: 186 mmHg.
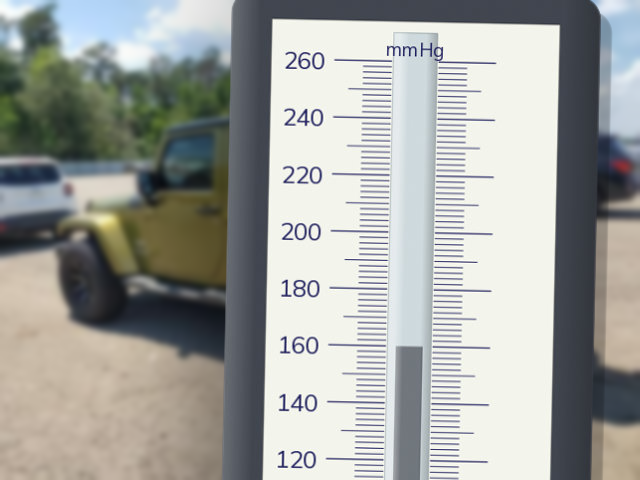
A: 160 mmHg
